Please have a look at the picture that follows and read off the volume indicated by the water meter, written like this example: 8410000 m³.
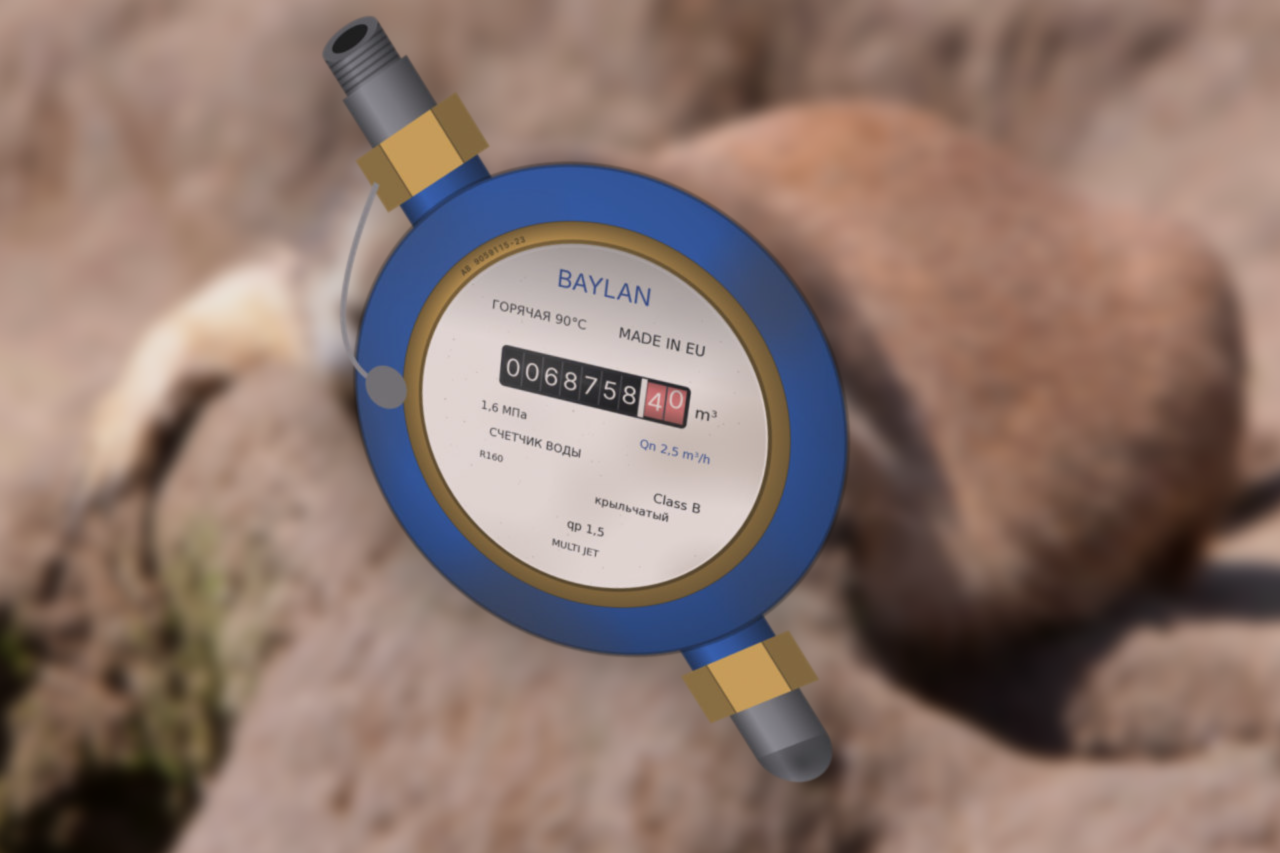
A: 68758.40 m³
